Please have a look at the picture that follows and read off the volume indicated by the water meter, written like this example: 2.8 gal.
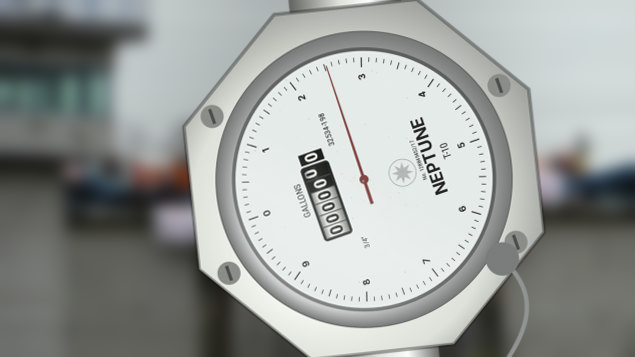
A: 2.5 gal
